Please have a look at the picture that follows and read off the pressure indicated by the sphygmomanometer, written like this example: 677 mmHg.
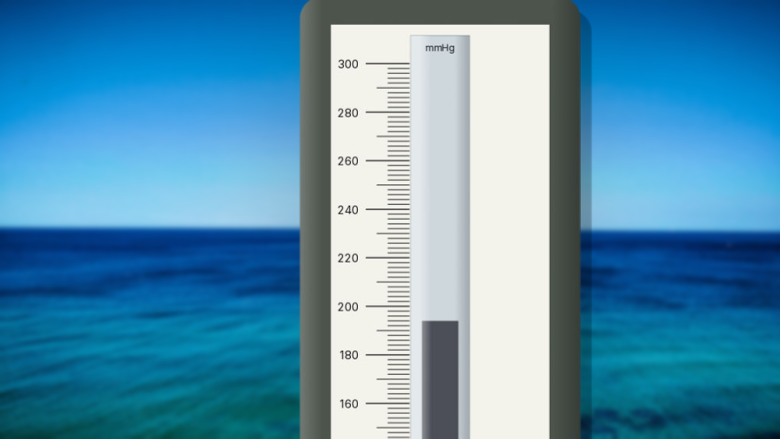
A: 194 mmHg
